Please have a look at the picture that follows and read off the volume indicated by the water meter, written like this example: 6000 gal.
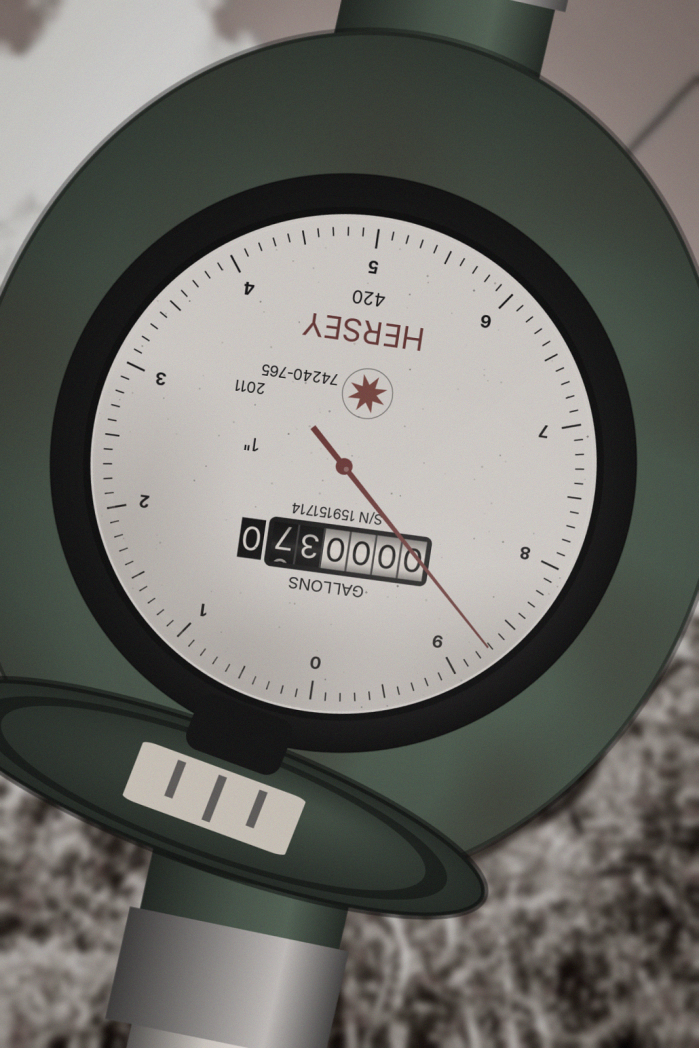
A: 368.7 gal
